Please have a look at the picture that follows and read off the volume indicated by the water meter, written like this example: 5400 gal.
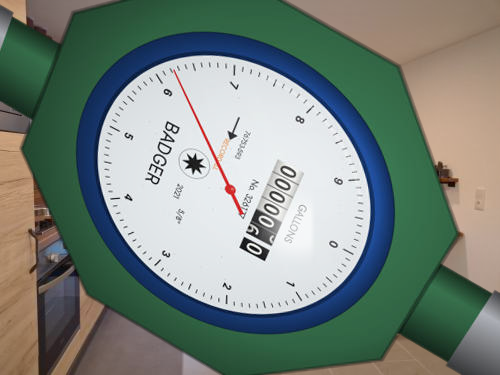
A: 56.2 gal
